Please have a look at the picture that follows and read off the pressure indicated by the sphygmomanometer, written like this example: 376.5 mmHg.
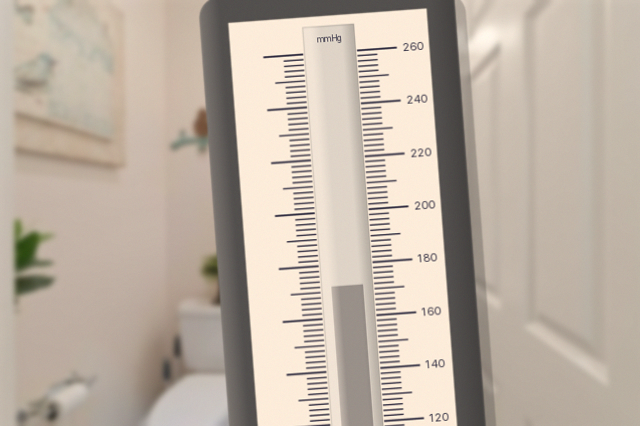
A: 172 mmHg
